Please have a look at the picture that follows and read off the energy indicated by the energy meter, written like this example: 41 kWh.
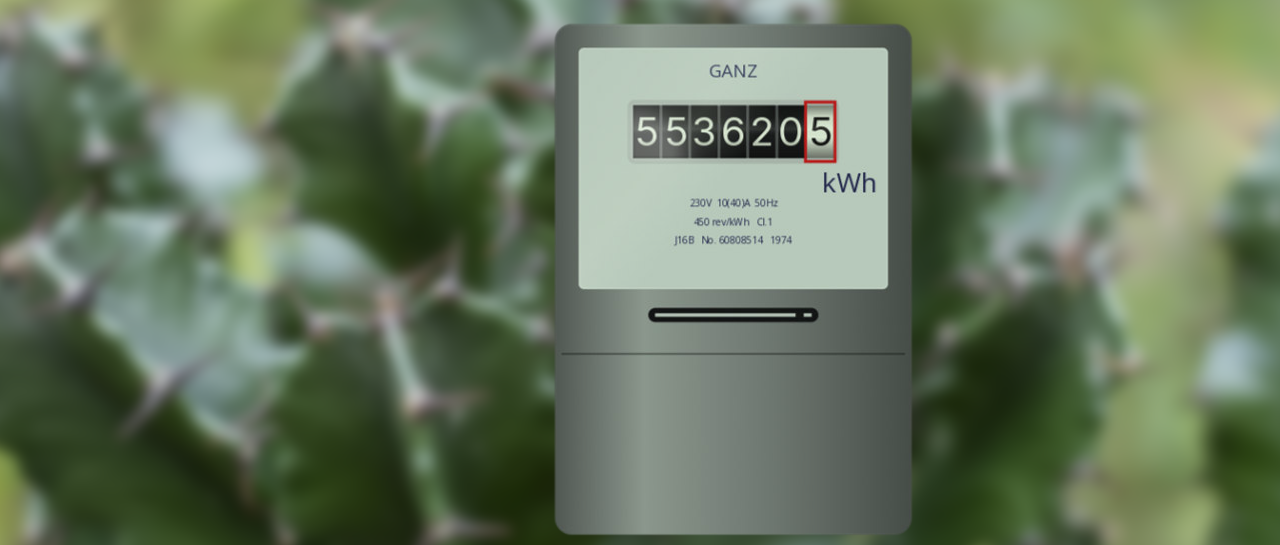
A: 553620.5 kWh
